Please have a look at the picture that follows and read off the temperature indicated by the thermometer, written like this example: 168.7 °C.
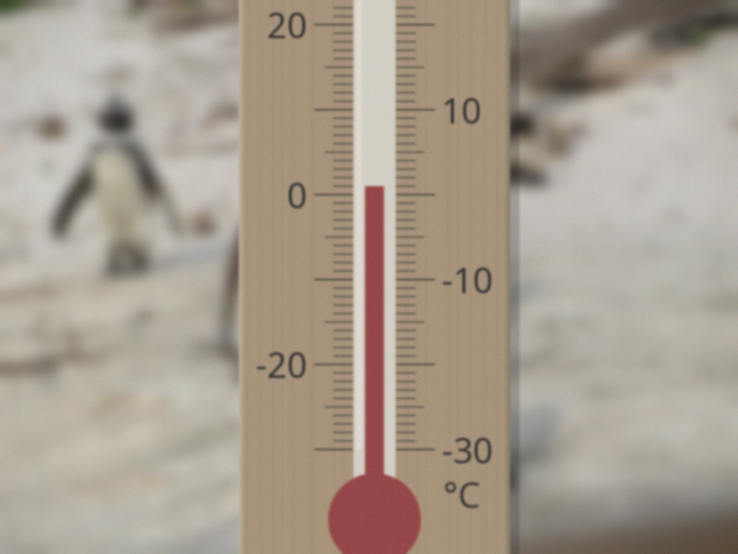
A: 1 °C
